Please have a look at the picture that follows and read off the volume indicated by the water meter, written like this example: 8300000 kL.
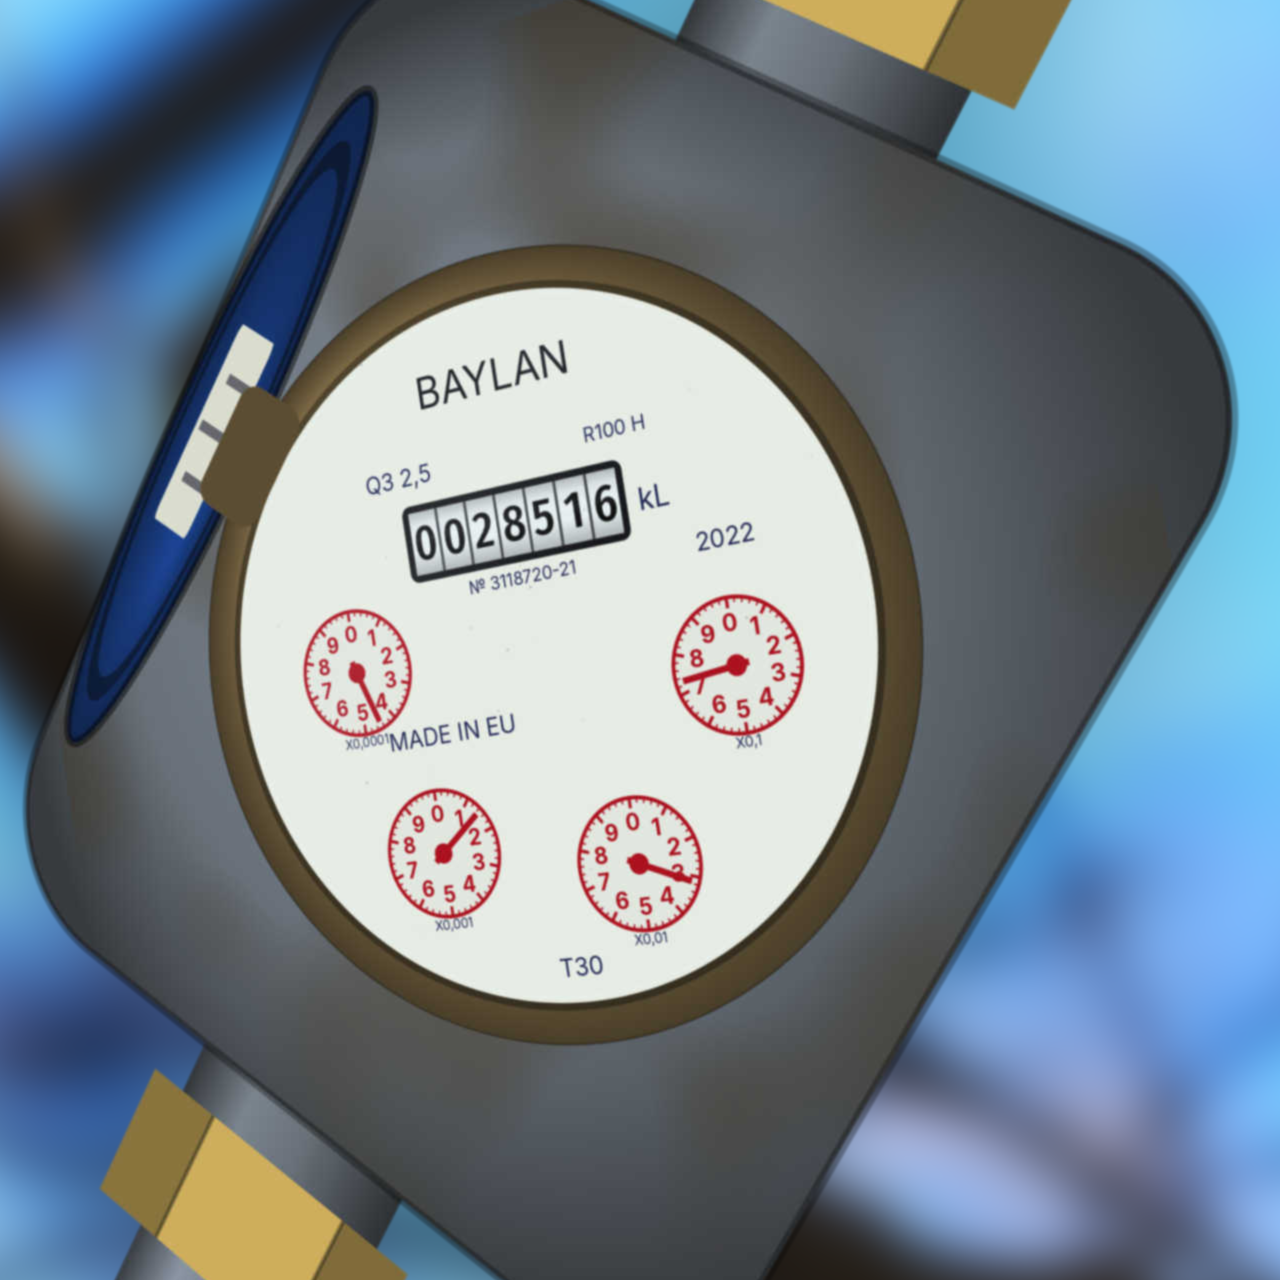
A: 28516.7314 kL
